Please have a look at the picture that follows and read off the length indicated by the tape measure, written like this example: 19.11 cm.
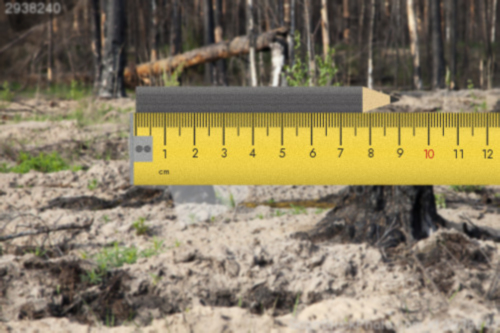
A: 9 cm
